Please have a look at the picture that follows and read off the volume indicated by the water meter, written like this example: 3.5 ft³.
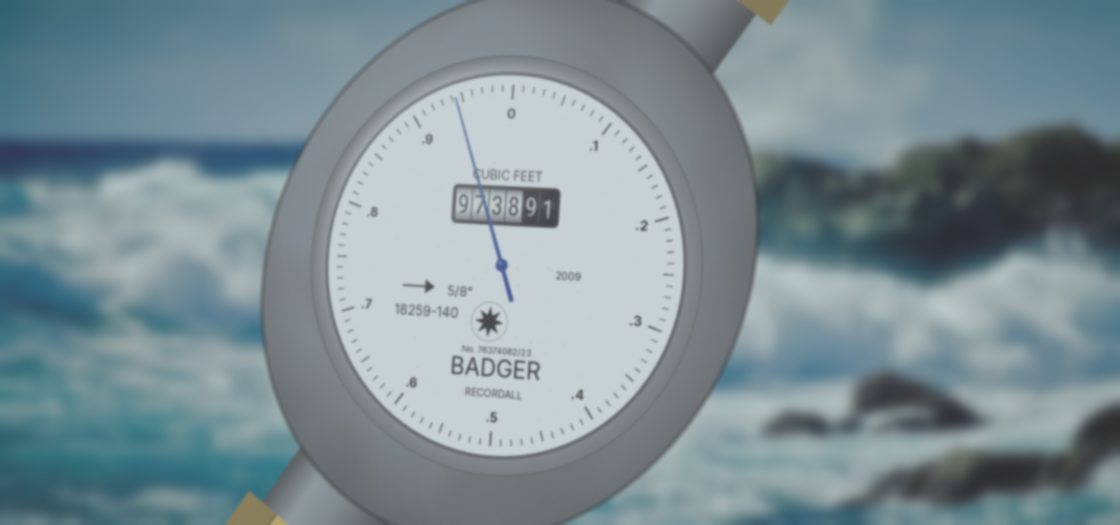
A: 973890.94 ft³
